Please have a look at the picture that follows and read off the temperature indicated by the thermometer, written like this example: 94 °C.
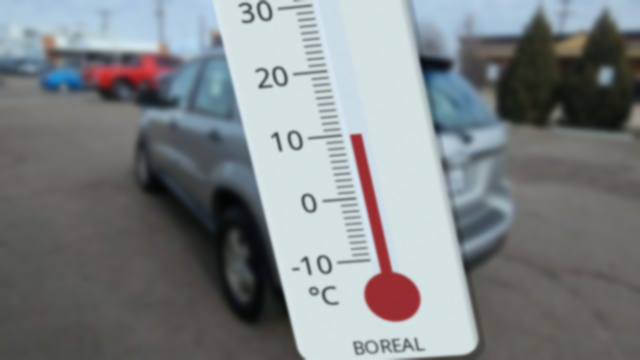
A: 10 °C
